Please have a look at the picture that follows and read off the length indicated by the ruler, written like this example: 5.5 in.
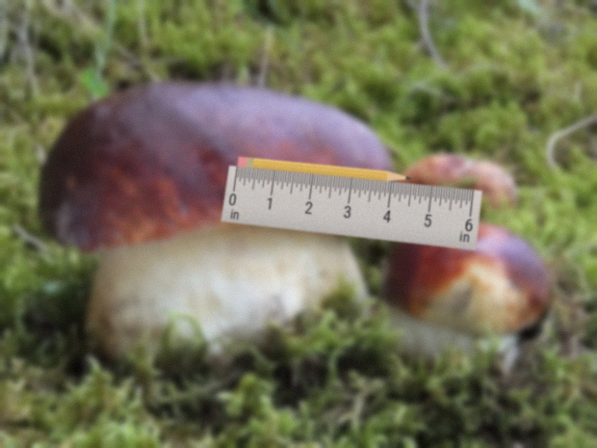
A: 4.5 in
